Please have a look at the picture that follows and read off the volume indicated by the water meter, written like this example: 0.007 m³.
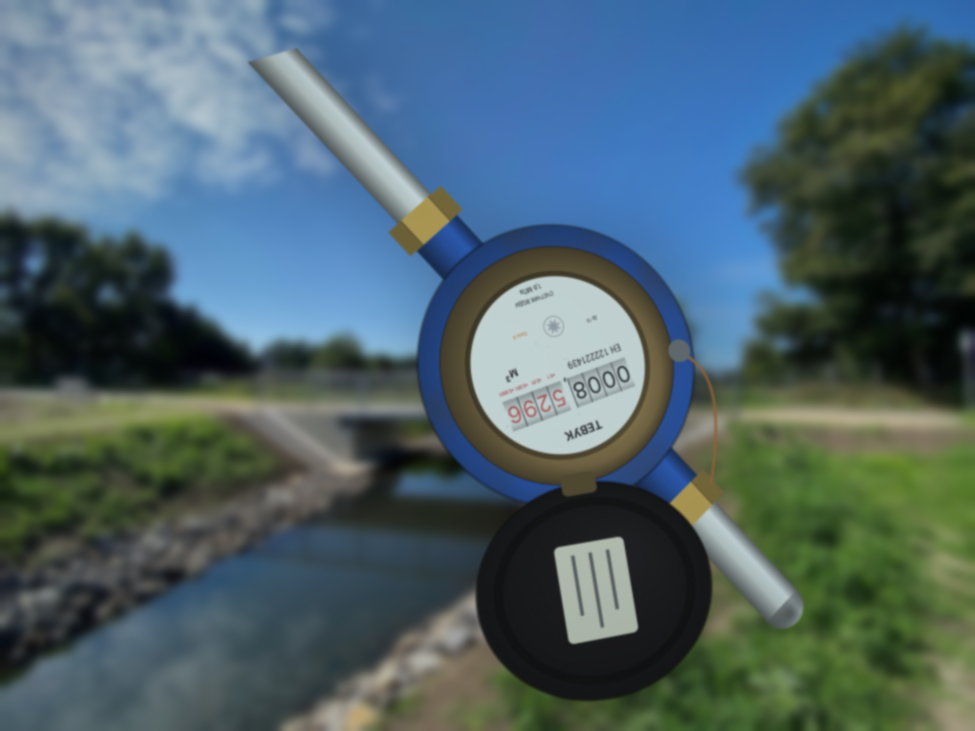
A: 8.5296 m³
